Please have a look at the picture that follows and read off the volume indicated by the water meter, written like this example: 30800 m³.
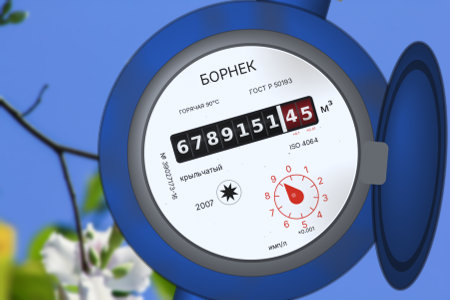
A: 6789151.449 m³
